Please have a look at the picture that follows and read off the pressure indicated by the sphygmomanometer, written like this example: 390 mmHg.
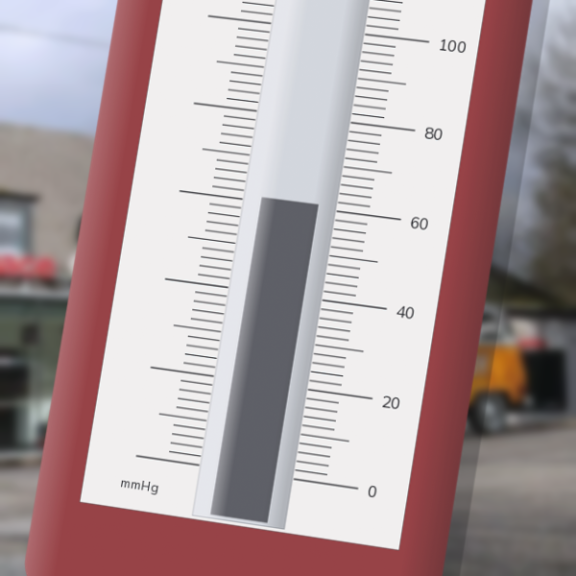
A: 61 mmHg
